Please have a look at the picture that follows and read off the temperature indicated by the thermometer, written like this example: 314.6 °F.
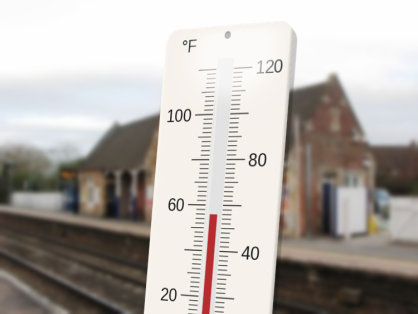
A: 56 °F
